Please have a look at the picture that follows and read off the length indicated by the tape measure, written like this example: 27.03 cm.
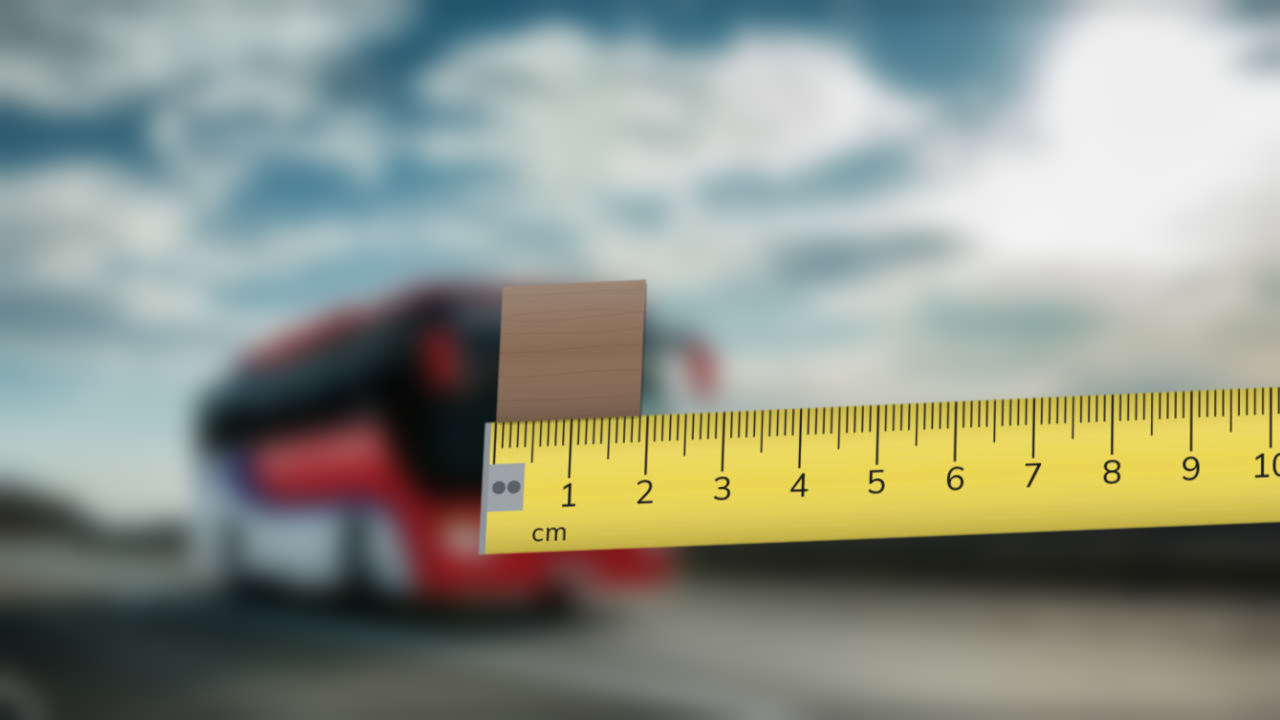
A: 1.9 cm
